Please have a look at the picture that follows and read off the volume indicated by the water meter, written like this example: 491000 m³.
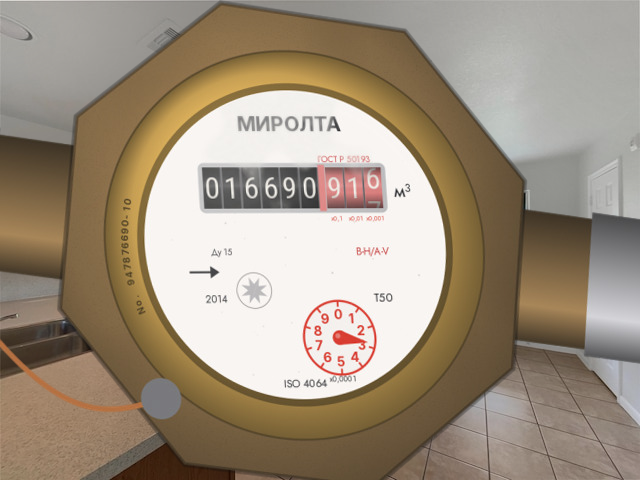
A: 16690.9162 m³
